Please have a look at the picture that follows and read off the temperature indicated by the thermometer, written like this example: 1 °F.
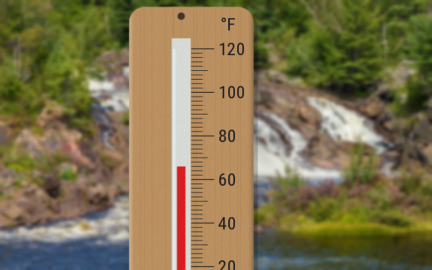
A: 66 °F
